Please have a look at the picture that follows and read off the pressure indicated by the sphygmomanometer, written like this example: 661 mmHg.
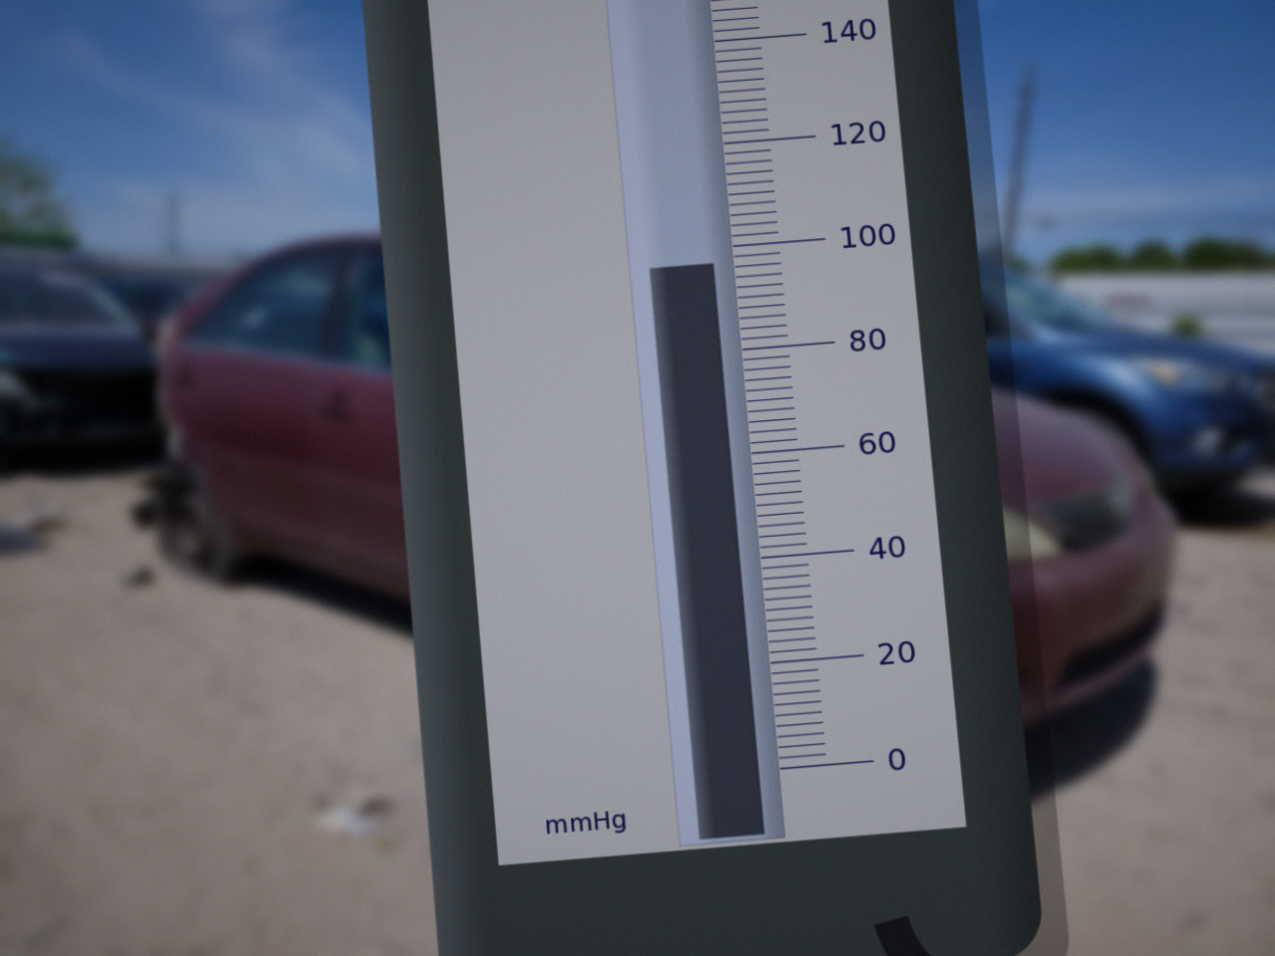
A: 97 mmHg
